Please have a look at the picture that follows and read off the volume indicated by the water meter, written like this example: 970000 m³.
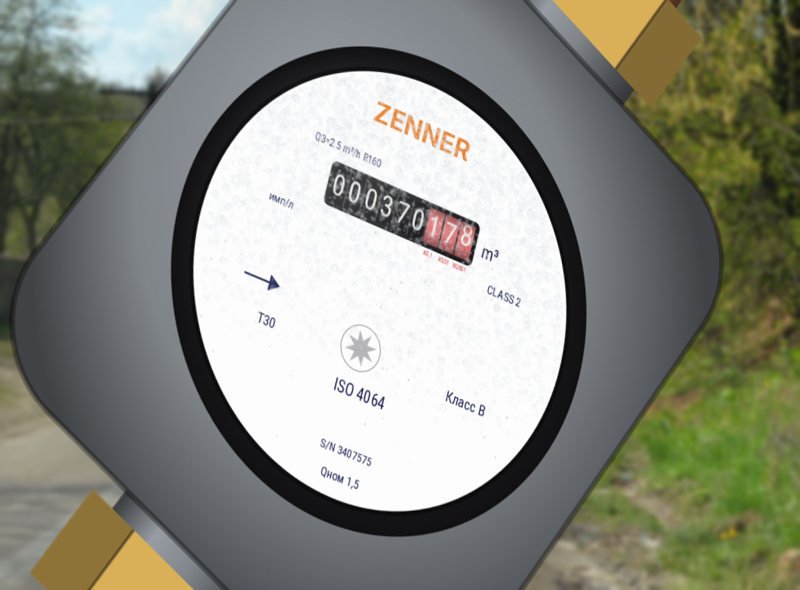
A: 370.178 m³
